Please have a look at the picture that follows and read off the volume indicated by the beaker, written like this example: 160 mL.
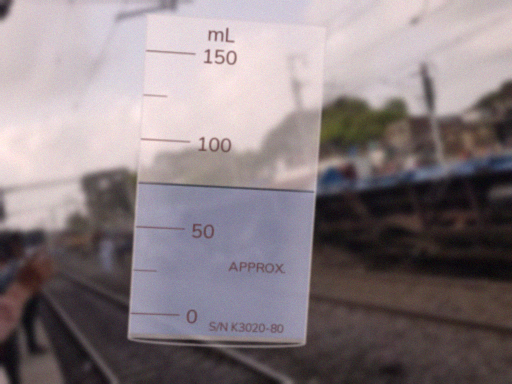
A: 75 mL
